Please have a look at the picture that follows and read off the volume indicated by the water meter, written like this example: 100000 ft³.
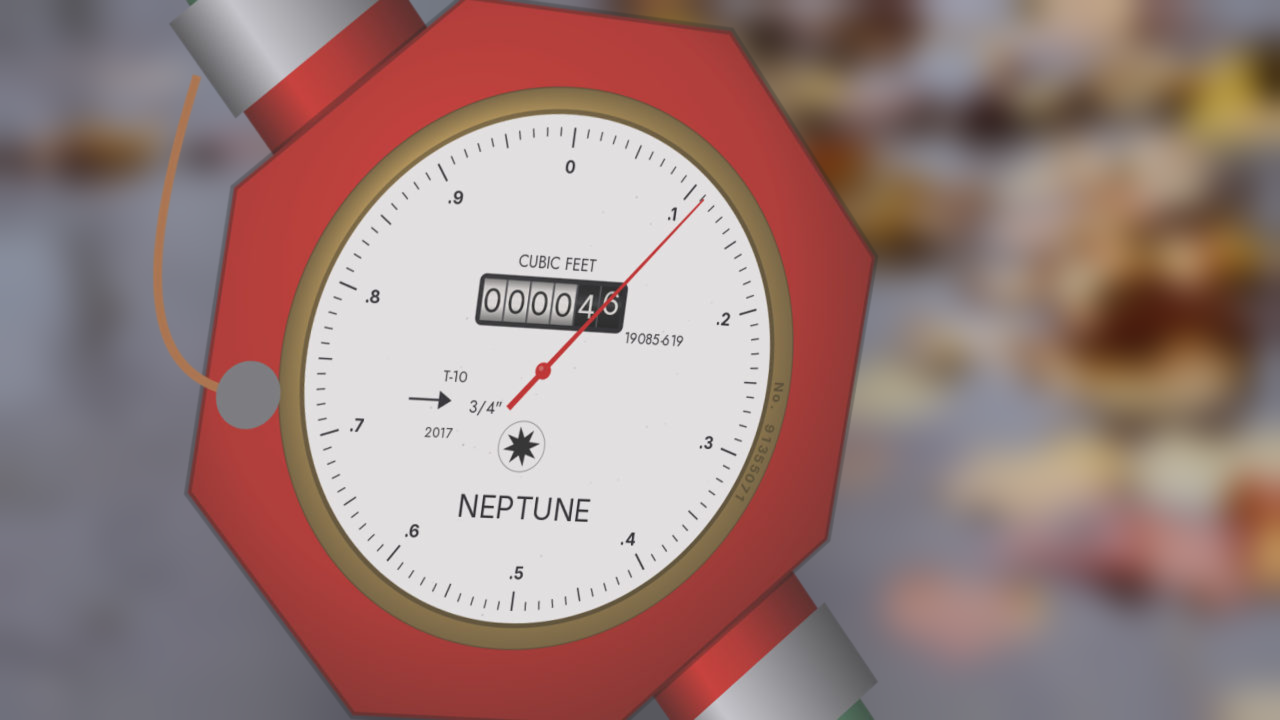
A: 46.11 ft³
